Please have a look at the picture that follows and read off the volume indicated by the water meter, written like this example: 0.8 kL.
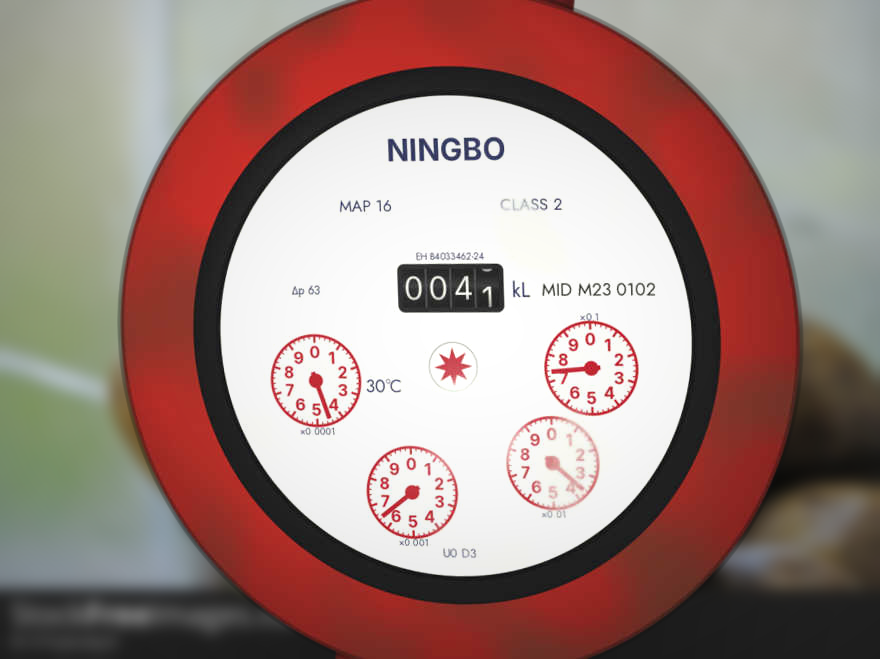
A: 40.7364 kL
